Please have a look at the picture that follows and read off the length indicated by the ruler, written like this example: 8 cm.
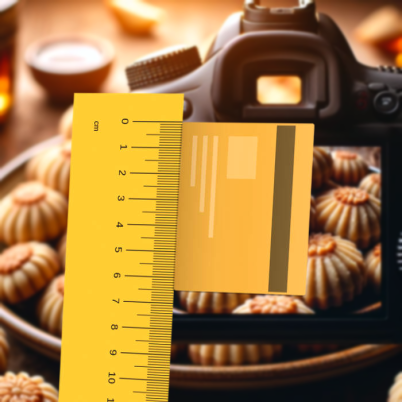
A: 6.5 cm
